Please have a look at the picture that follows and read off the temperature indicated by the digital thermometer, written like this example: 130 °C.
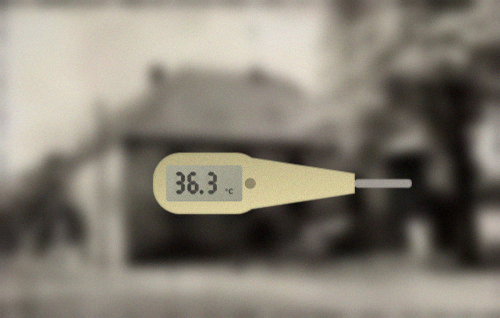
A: 36.3 °C
